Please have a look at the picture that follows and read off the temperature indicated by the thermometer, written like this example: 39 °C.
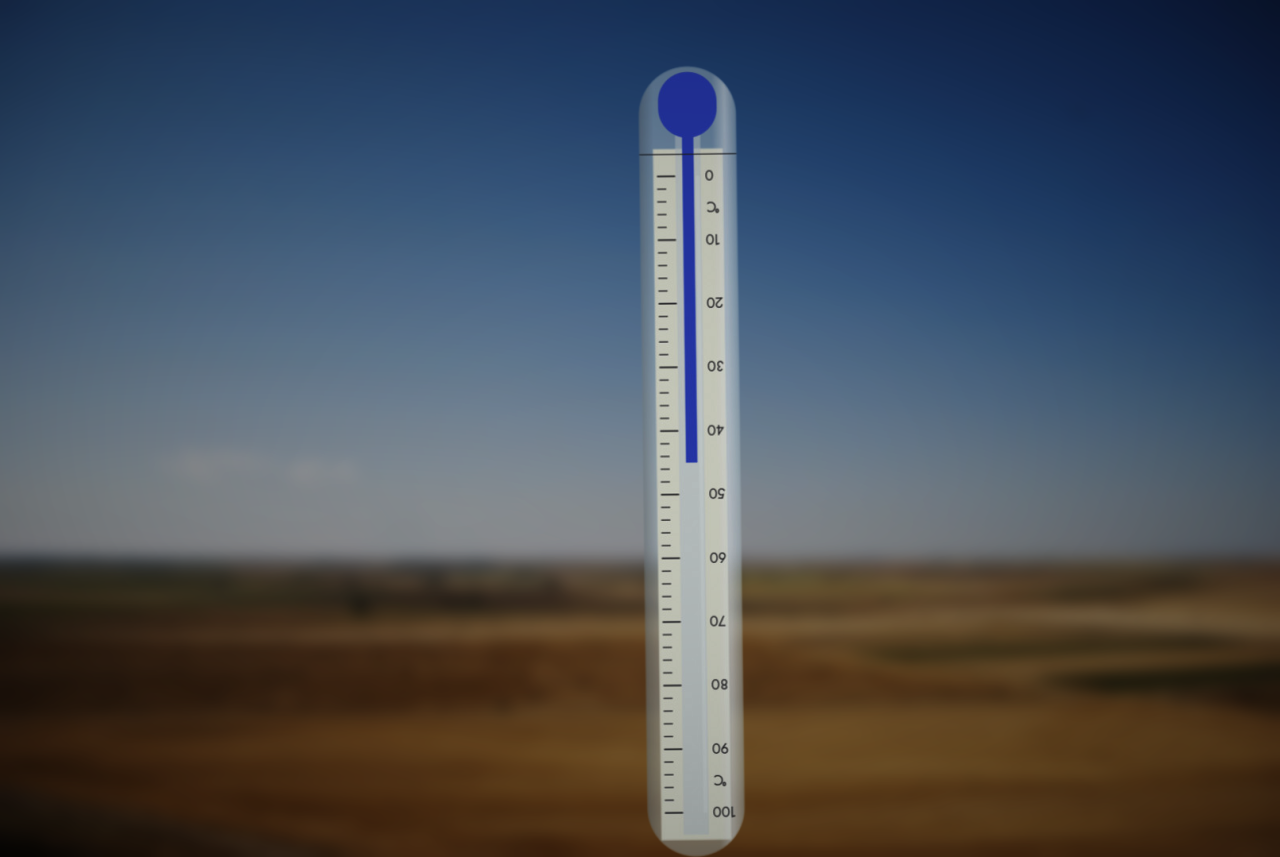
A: 45 °C
